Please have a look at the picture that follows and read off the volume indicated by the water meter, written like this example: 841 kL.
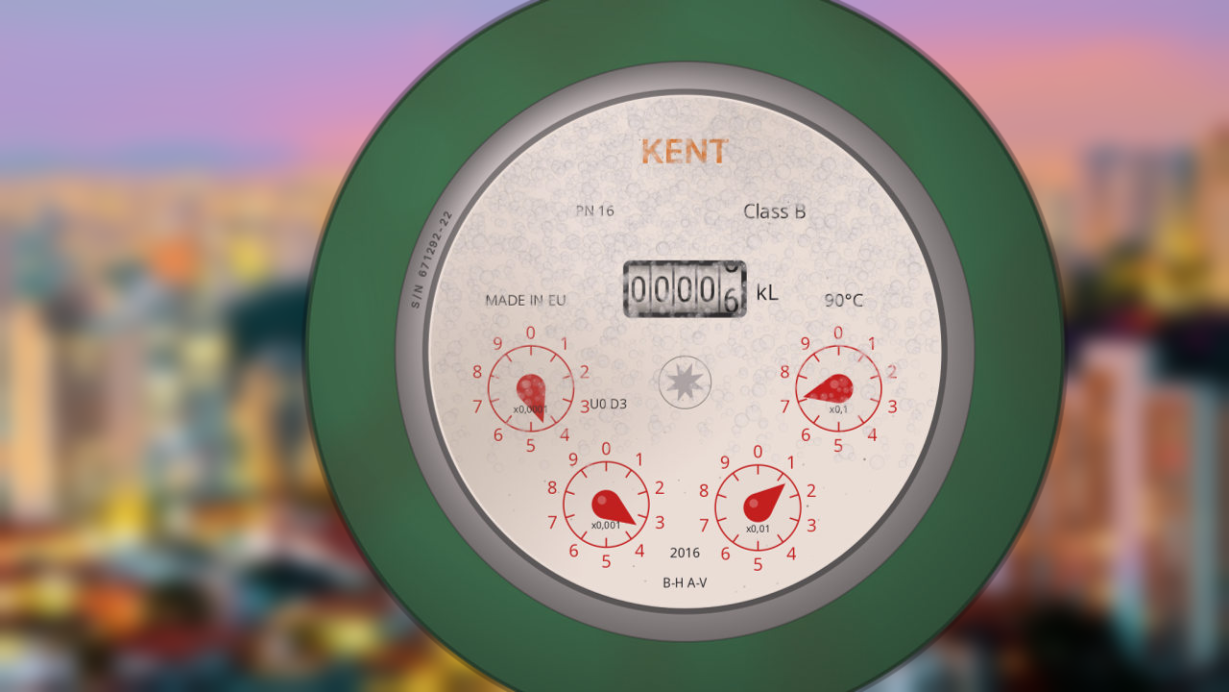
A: 5.7134 kL
